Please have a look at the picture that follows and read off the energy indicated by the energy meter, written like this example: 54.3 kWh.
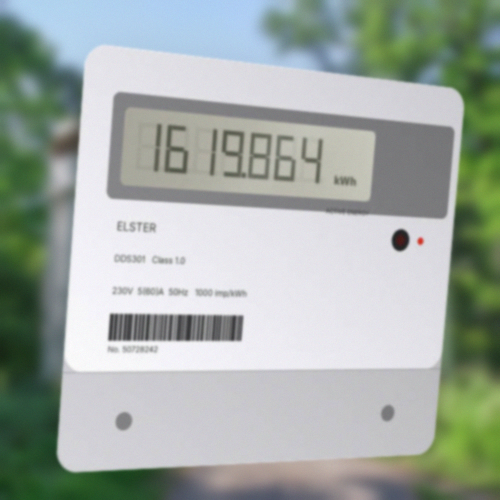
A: 1619.864 kWh
